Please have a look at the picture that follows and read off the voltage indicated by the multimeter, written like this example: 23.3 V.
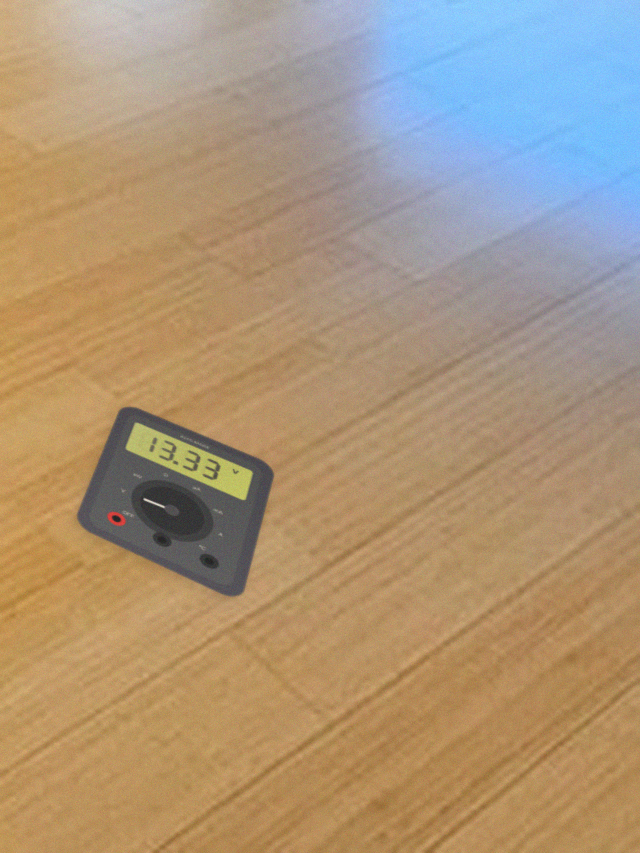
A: 13.33 V
